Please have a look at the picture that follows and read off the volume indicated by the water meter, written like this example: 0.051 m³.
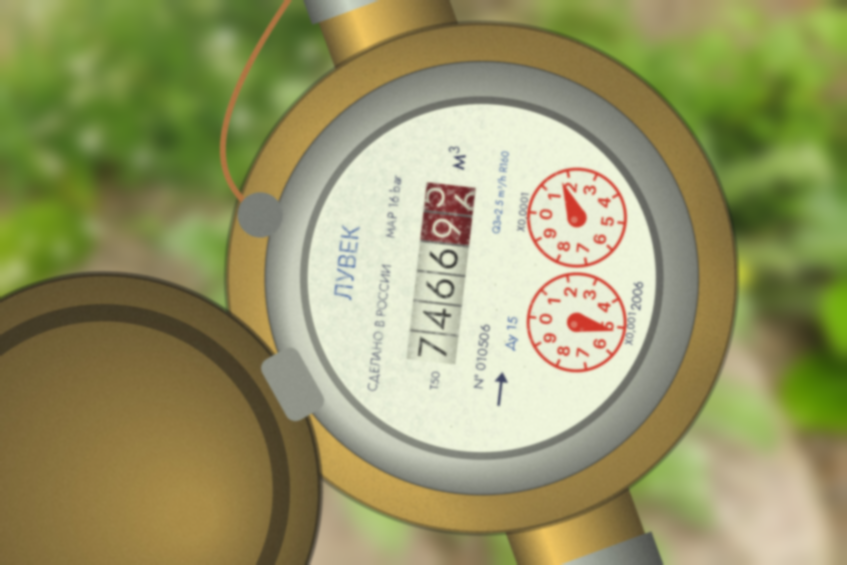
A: 7466.9551 m³
